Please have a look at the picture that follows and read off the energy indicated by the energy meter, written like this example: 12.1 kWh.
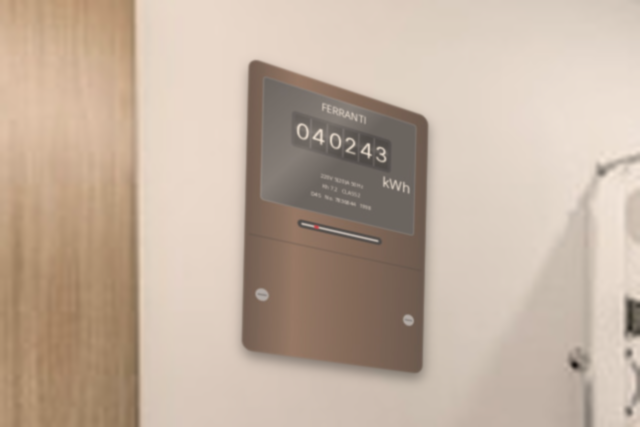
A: 40243 kWh
